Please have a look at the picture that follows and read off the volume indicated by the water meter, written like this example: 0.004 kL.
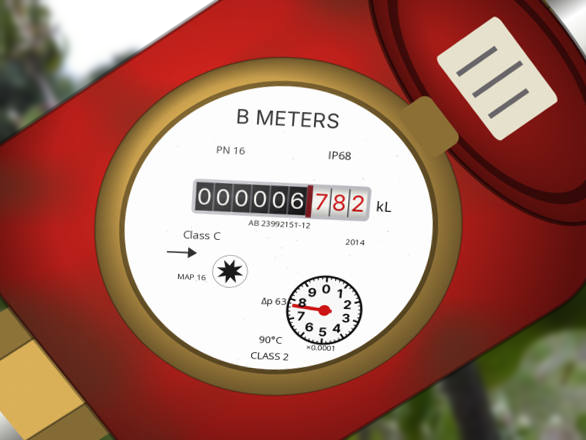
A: 6.7827 kL
